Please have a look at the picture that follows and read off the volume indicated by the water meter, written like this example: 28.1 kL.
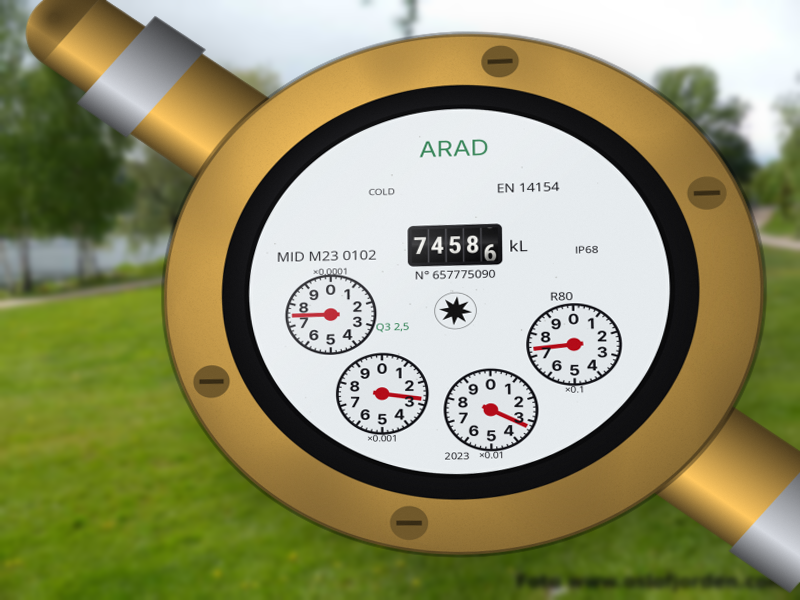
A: 74585.7327 kL
